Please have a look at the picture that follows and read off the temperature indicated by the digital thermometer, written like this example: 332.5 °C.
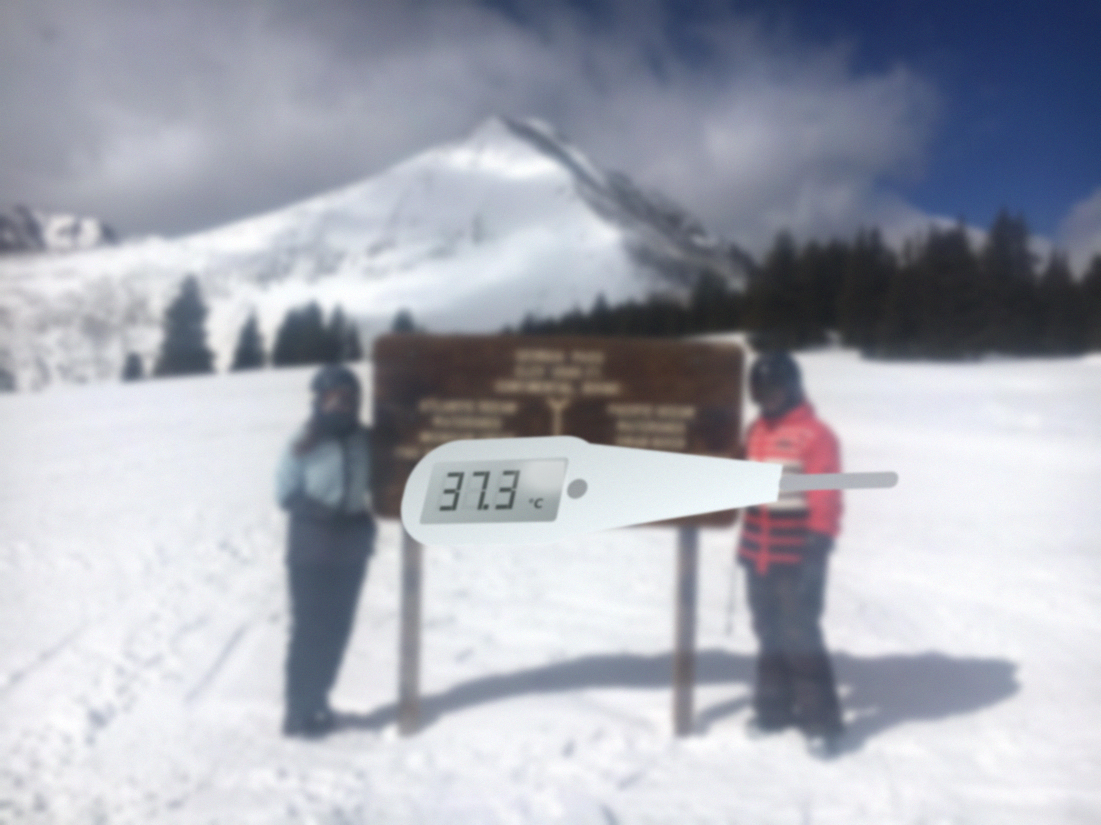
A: 37.3 °C
